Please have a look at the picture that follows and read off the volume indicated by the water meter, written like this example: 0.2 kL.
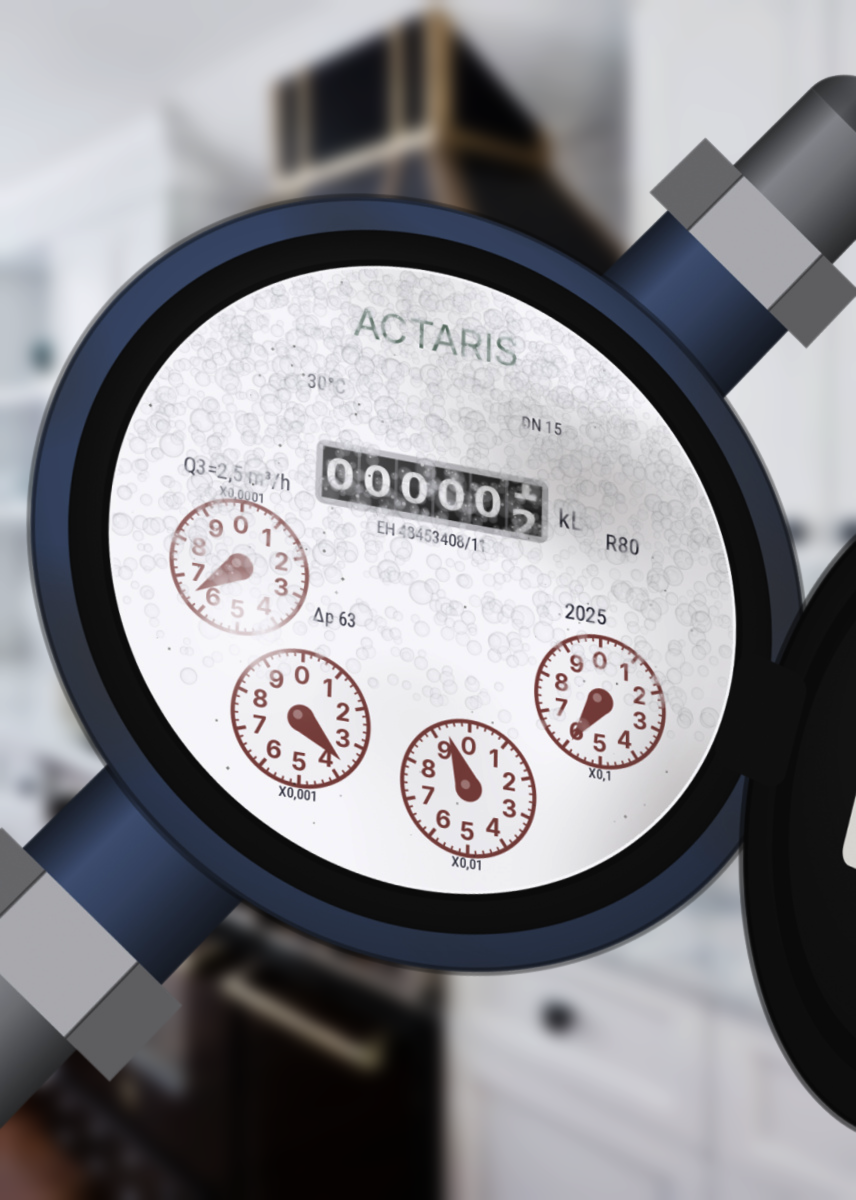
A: 1.5936 kL
